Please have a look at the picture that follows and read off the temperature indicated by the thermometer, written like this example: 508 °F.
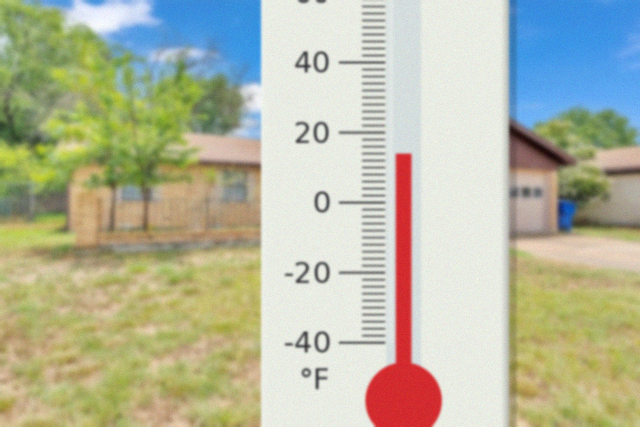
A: 14 °F
